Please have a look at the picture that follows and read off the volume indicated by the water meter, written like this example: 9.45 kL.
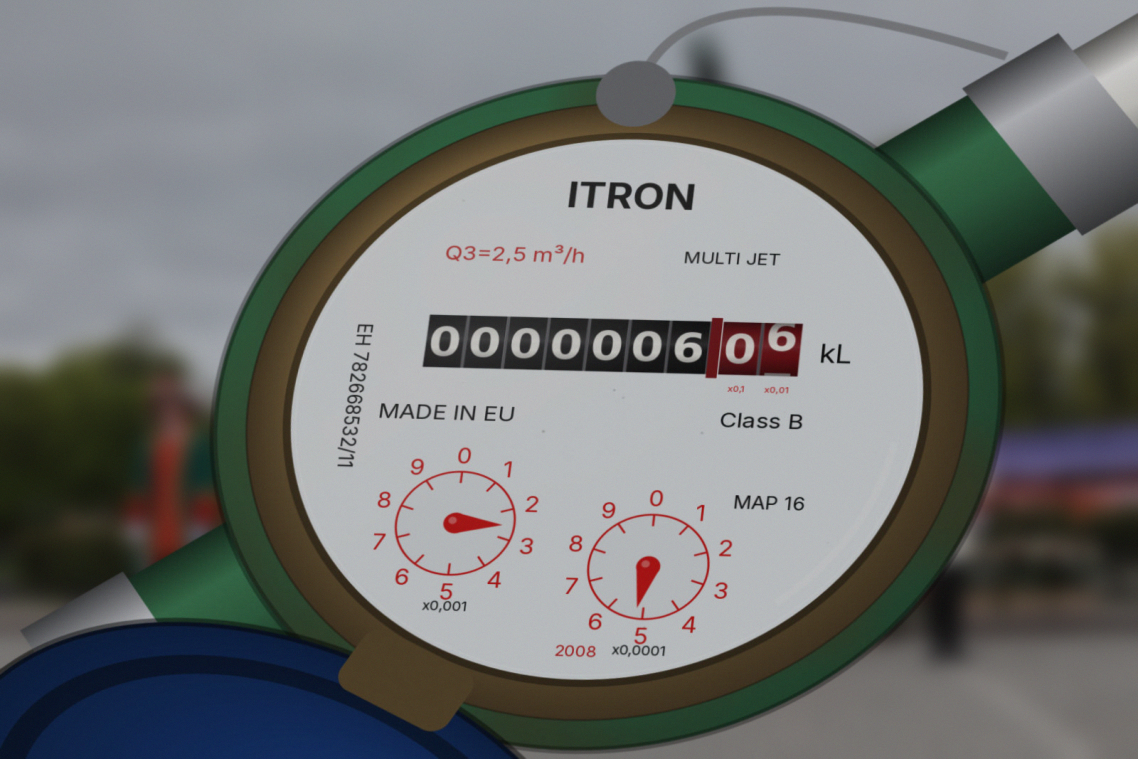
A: 6.0625 kL
